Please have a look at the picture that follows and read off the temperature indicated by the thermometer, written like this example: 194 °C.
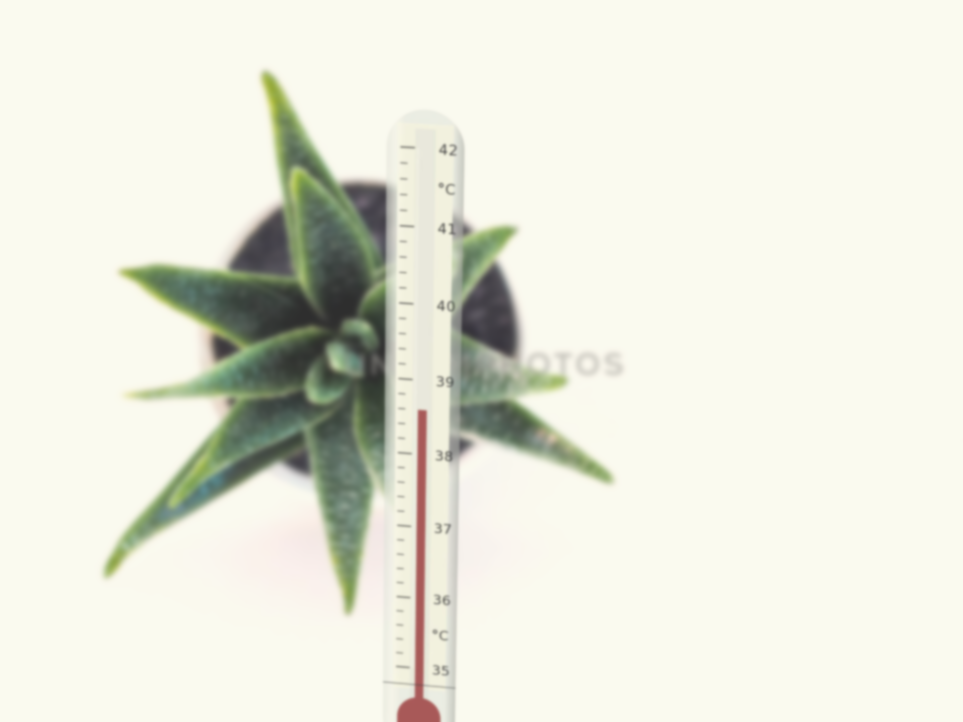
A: 38.6 °C
